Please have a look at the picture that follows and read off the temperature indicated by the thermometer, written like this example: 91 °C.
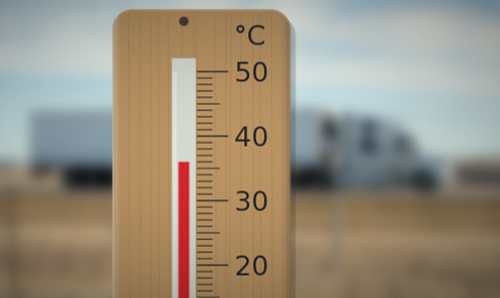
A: 36 °C
